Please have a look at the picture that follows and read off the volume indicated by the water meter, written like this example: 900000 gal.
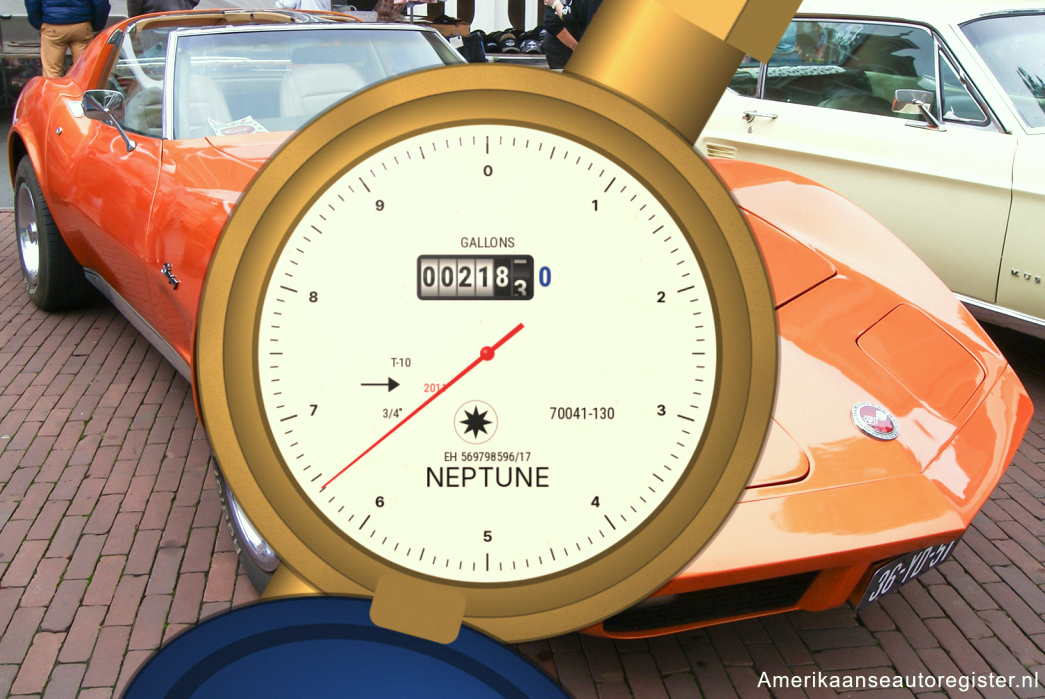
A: 21826.4 gal
